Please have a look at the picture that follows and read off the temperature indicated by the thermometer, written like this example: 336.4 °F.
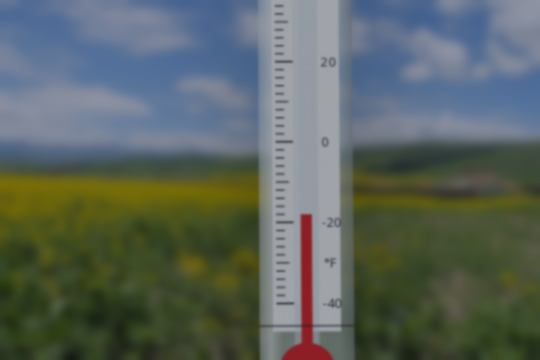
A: -18 °F
